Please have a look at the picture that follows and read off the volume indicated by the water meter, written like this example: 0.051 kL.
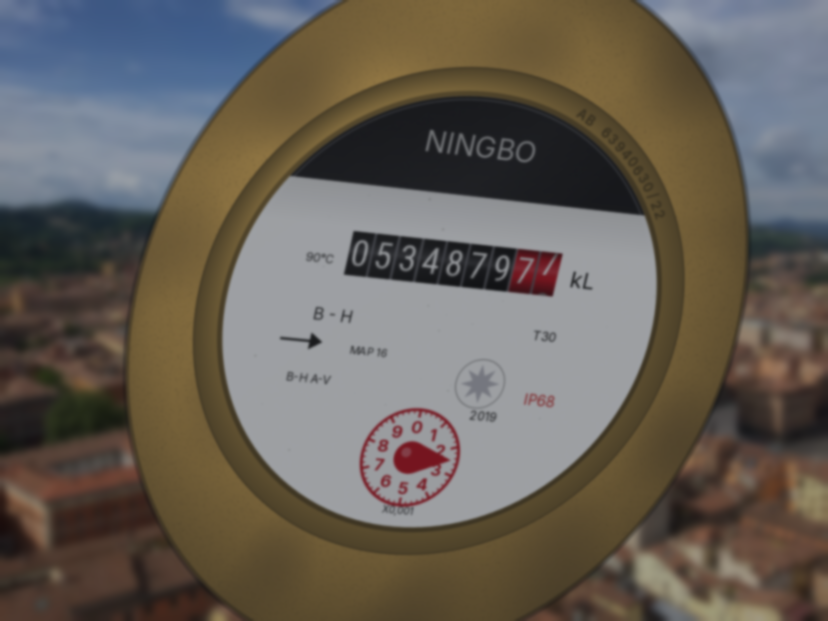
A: 534879.772 kL
